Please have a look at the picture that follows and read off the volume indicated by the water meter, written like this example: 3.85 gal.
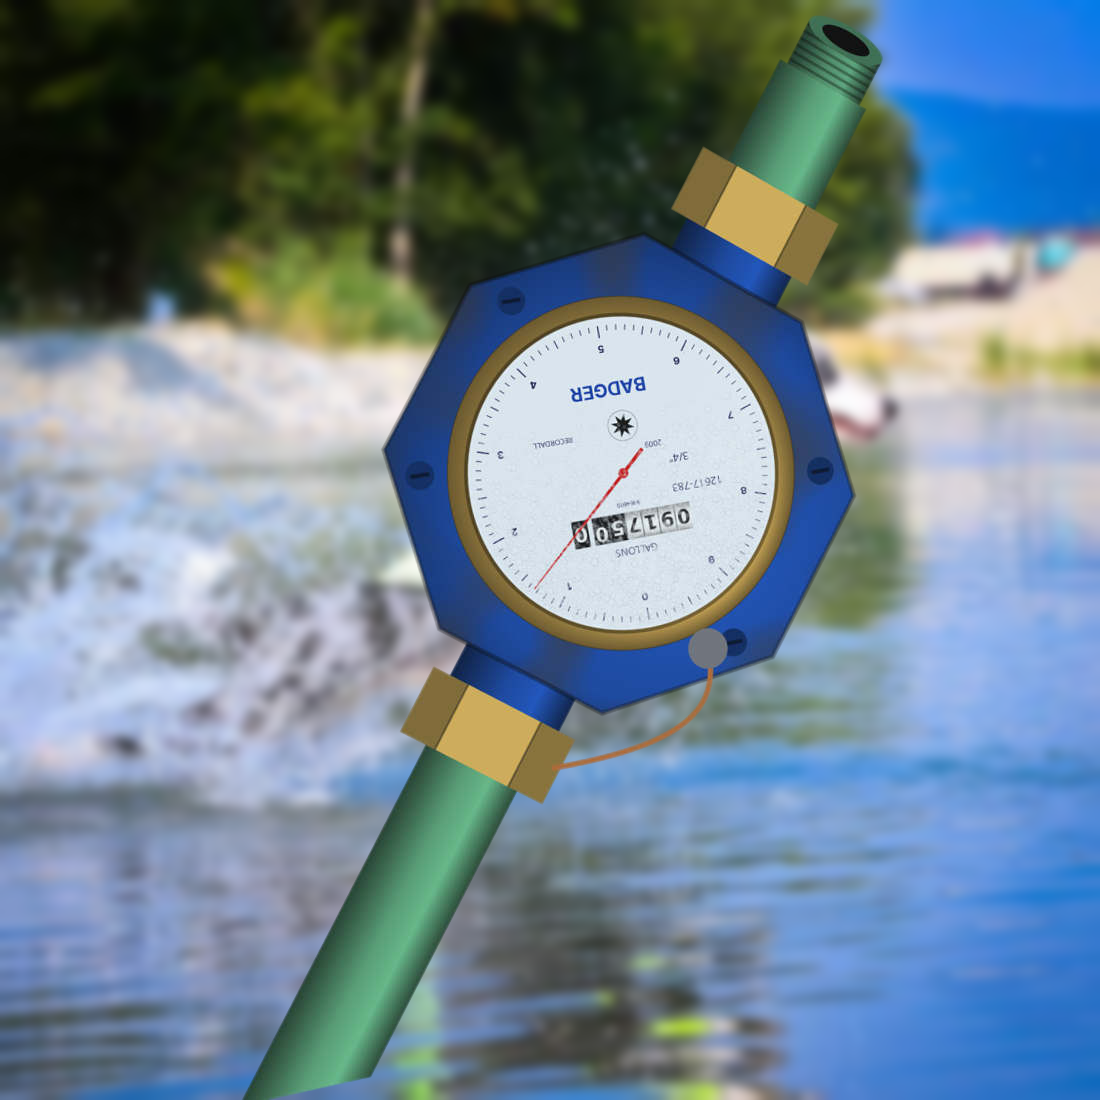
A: 917501.3 gal
